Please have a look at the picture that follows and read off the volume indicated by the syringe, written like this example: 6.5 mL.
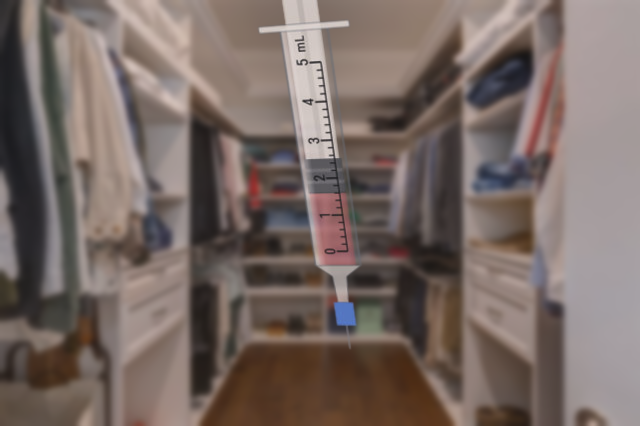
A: 1.6 mL
